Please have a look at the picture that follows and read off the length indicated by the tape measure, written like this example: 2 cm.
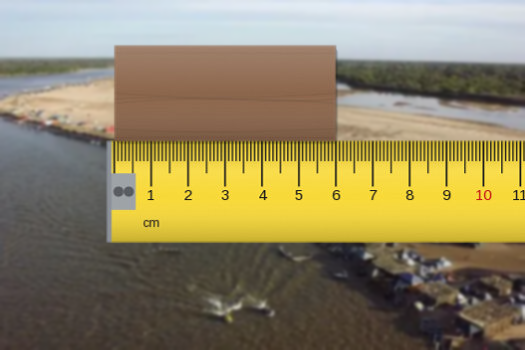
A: 6 cm
